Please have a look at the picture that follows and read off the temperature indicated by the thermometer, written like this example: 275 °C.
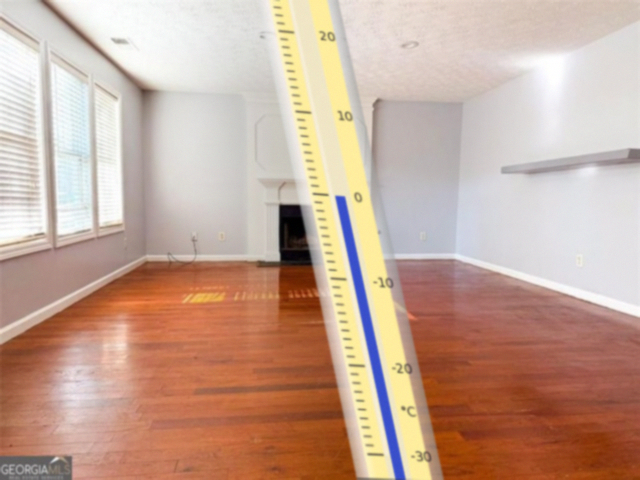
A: 0 °C
